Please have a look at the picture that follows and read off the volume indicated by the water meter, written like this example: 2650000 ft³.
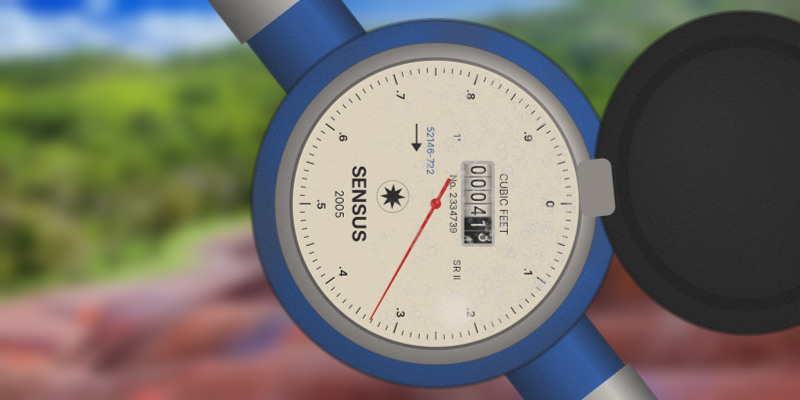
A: 413.33 ft³
